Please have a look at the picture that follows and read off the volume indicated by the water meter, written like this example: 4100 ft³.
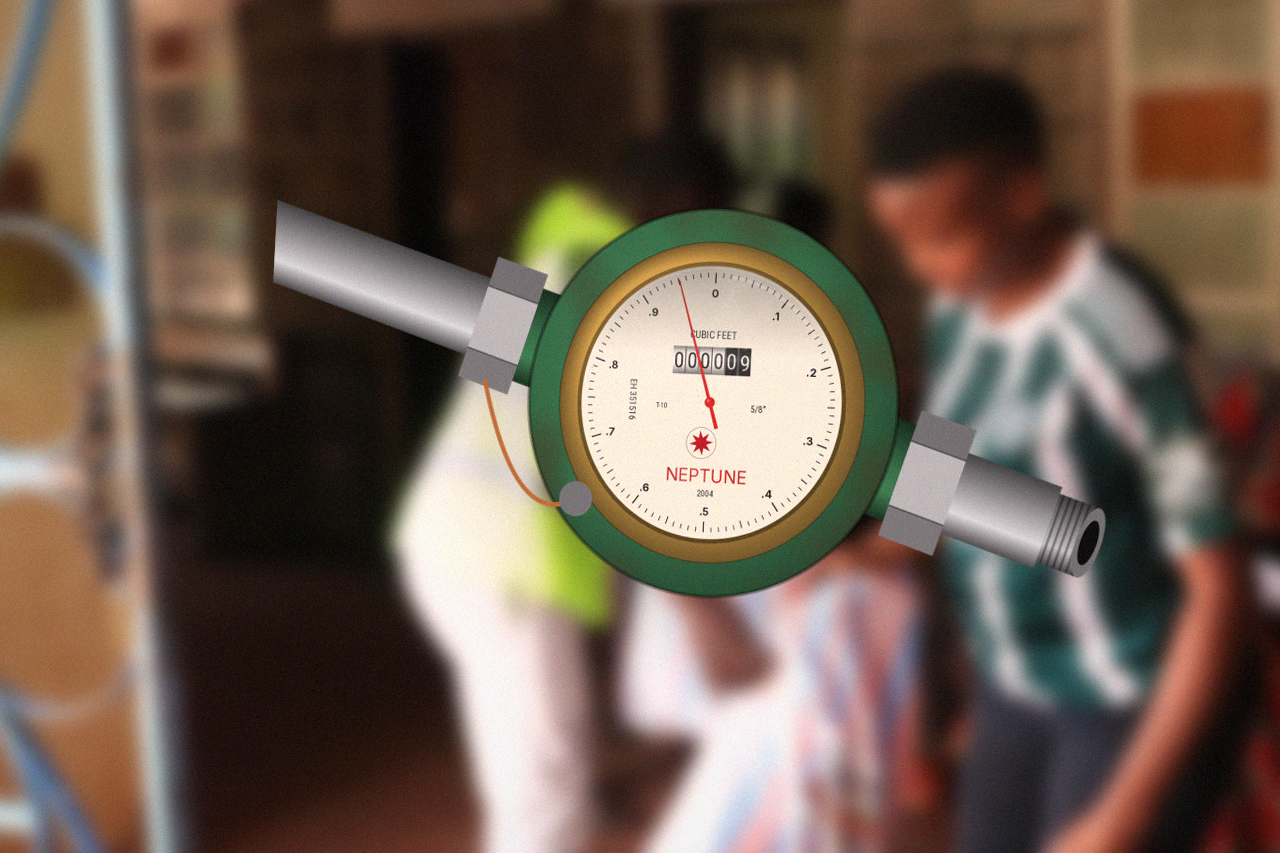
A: 8.95 ft³
